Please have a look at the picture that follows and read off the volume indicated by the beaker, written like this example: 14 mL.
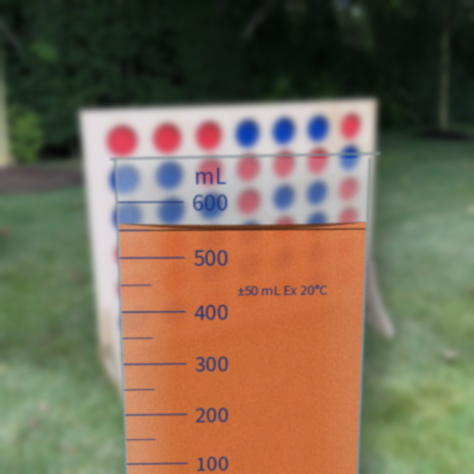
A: 550 mL
